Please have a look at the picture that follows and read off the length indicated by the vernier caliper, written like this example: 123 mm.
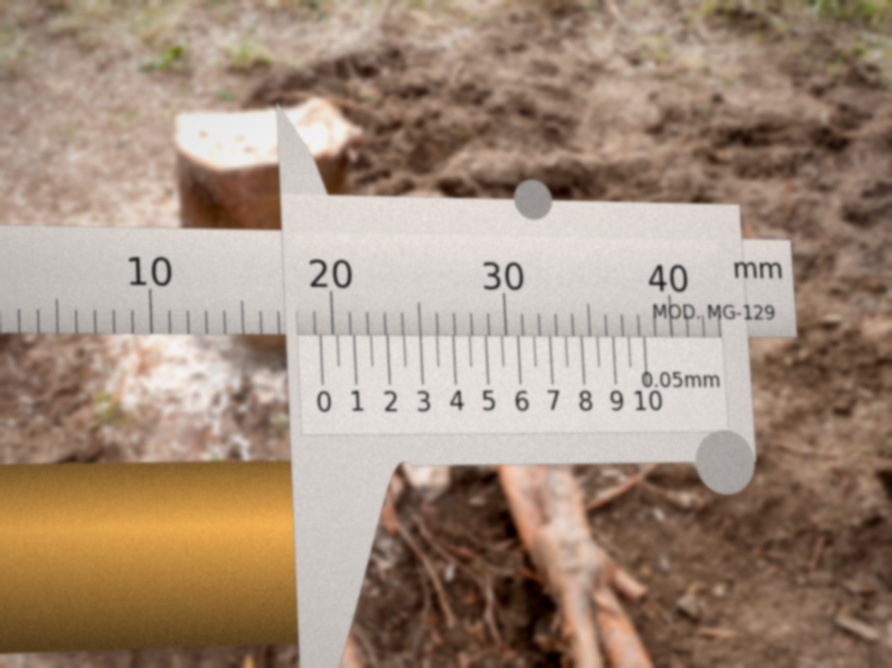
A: 19.3 mm
